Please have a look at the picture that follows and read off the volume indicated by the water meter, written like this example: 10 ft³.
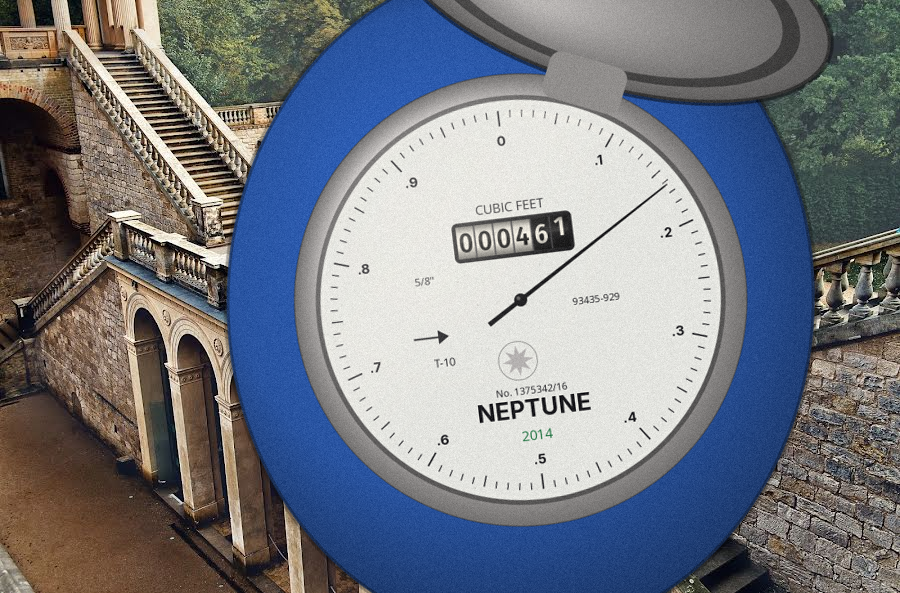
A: 461.16 ft³
